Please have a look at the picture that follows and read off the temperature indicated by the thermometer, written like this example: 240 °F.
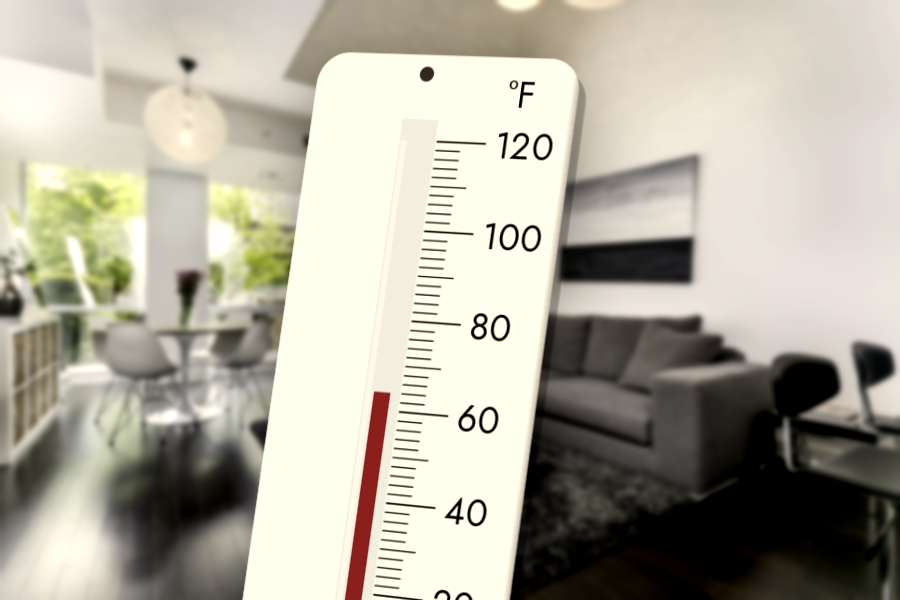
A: 64 °F
